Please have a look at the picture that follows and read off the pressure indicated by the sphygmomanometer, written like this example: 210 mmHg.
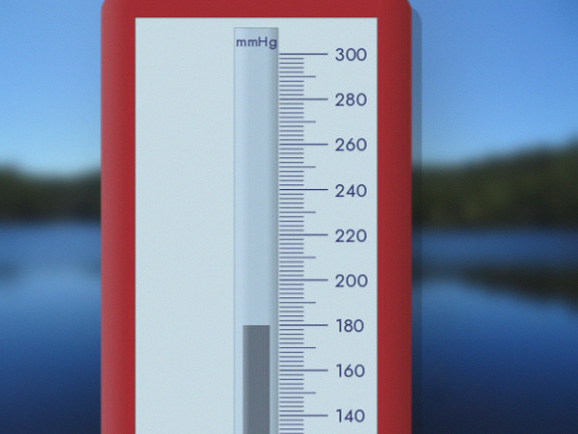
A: 180 mmHg
